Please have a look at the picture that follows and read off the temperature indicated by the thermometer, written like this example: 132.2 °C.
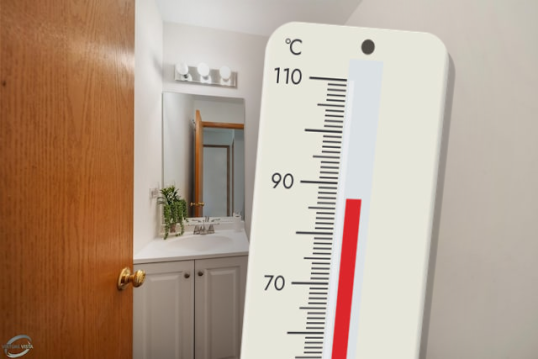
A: 87 °C
